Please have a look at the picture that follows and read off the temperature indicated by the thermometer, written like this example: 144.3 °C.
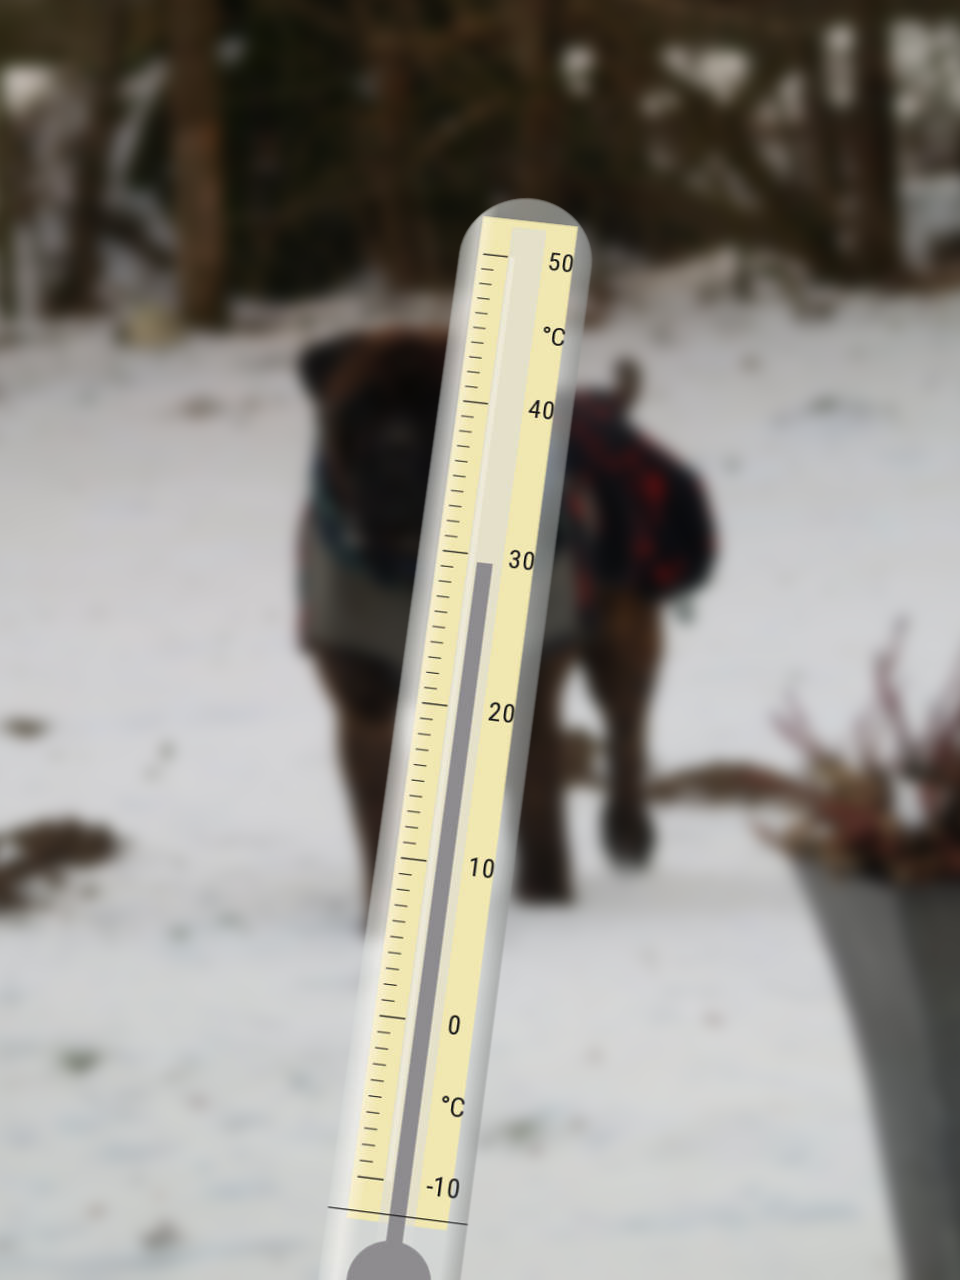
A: 29.5 °C
